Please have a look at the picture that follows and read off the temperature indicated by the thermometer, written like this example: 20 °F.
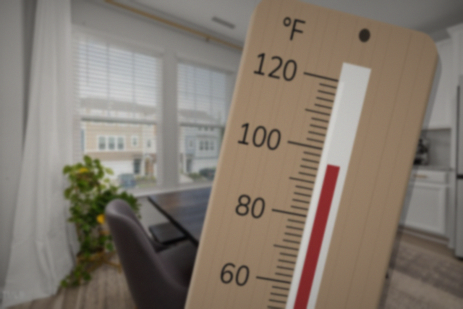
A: 96 °F
